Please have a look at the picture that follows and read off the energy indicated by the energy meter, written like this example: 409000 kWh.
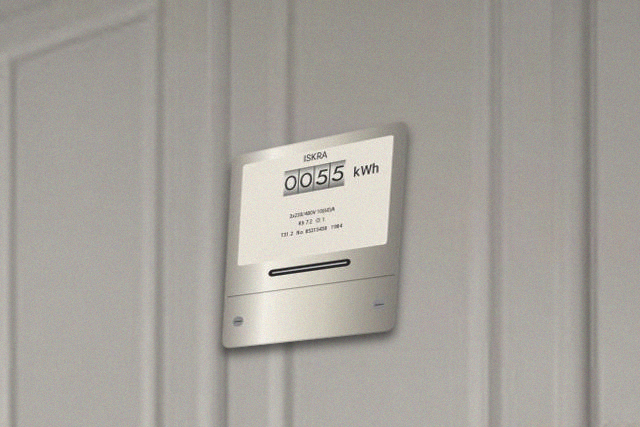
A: 55 kWh
